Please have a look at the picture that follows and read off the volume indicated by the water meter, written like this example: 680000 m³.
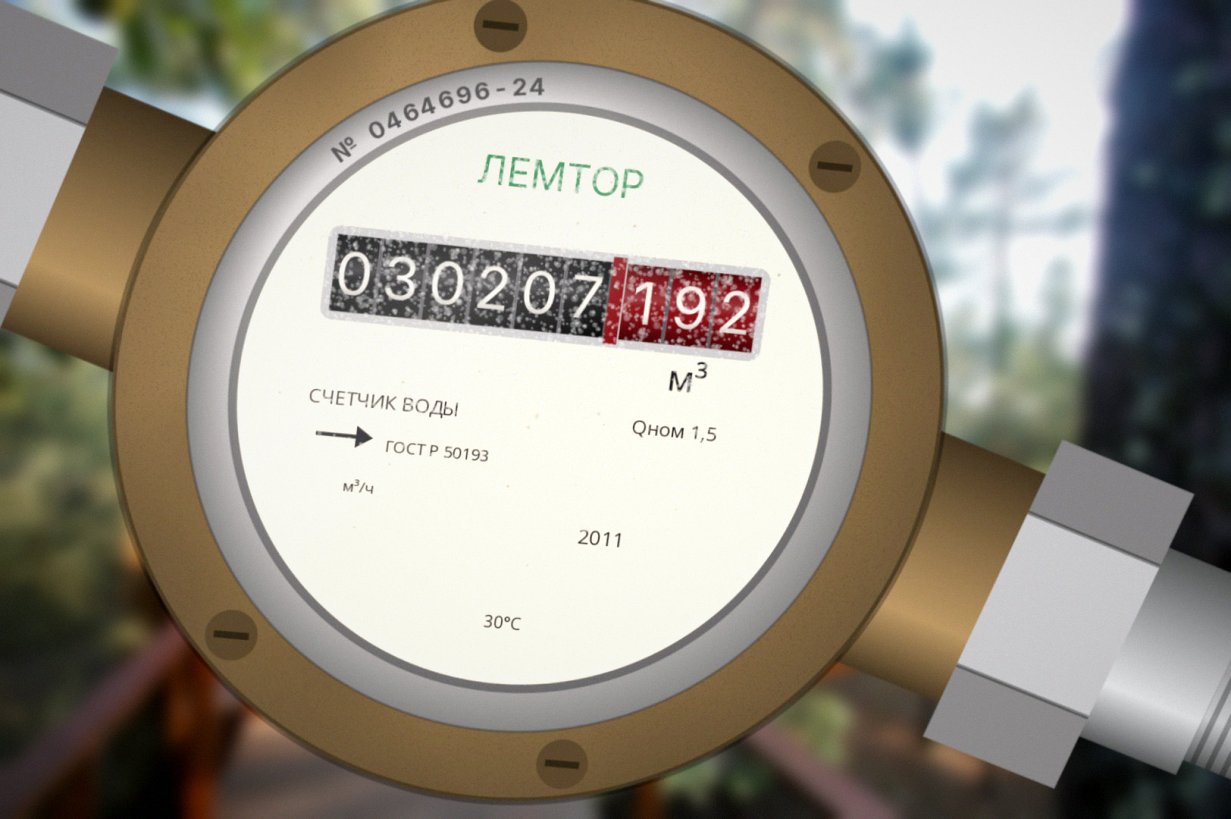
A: 30207.192 m³
